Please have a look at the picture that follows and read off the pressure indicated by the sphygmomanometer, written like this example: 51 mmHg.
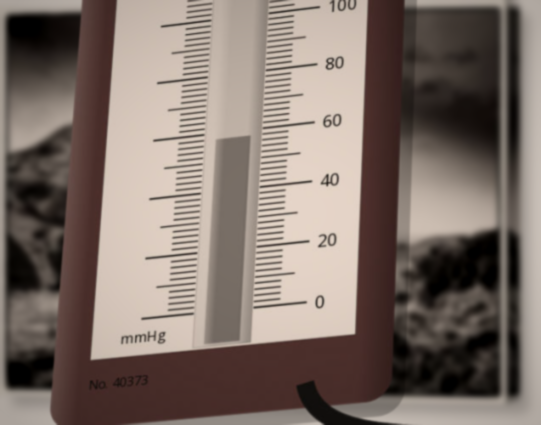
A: 58 mmHg
